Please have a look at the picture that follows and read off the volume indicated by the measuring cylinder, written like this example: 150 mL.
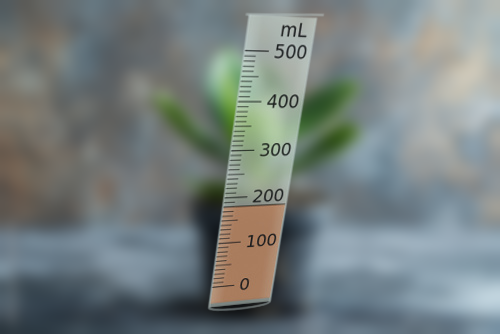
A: 180 mL
